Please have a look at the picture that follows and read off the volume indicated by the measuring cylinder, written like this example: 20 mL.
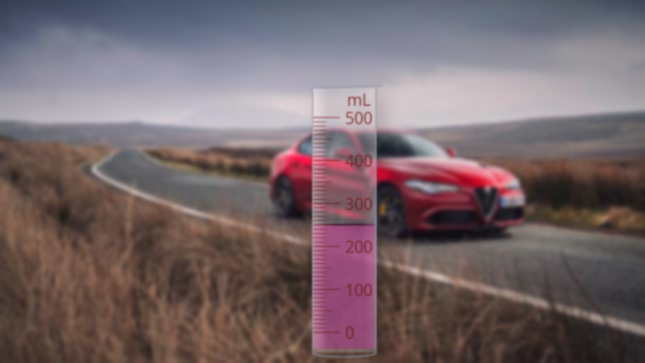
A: 250 mL
